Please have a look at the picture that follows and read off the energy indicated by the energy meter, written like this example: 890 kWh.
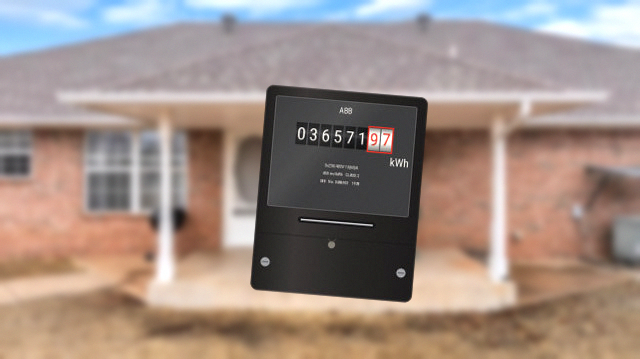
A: 36571.97 kWh
